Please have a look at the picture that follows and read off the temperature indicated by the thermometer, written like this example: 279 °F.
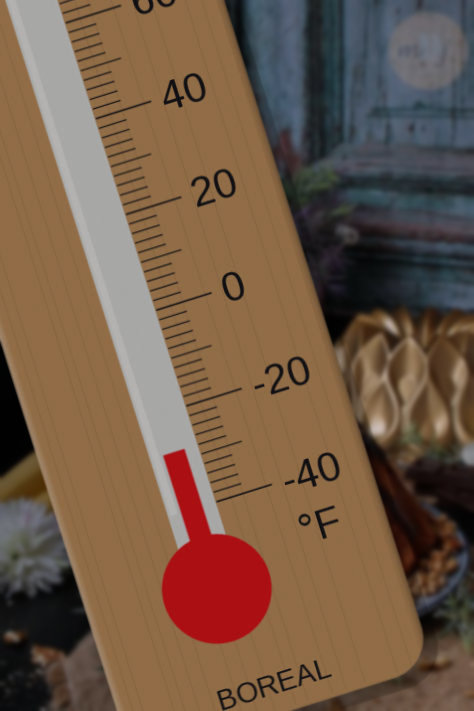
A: -28 °F
